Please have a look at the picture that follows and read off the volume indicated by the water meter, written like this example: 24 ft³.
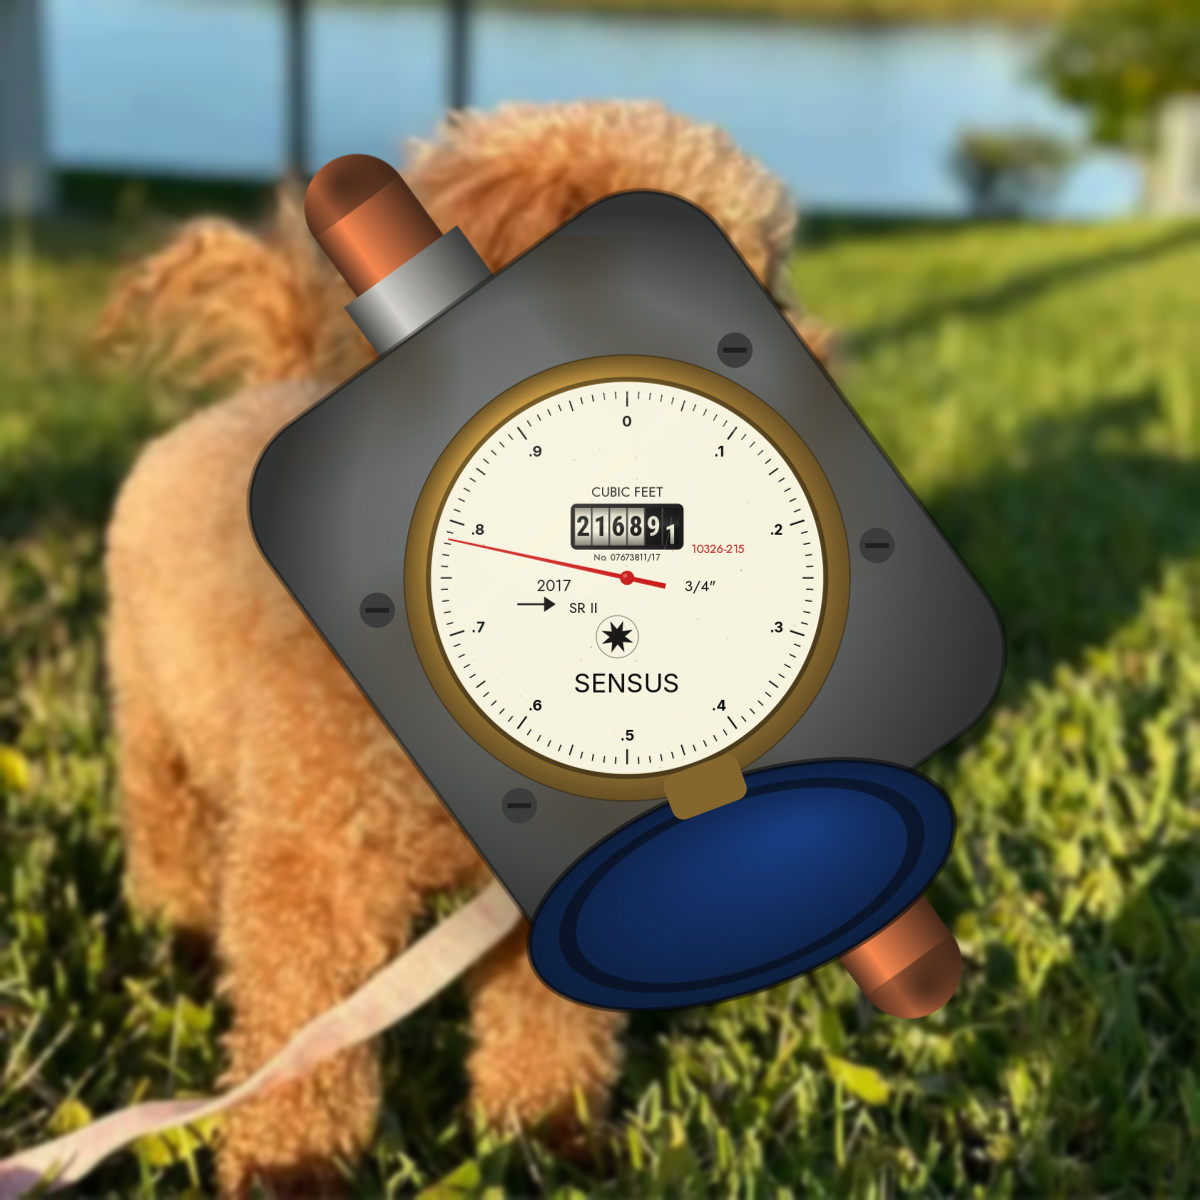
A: 216890.78 ft³
